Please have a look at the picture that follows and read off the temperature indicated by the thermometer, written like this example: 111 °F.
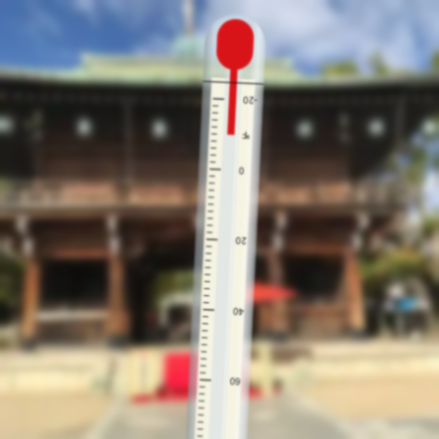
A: -10 °F
